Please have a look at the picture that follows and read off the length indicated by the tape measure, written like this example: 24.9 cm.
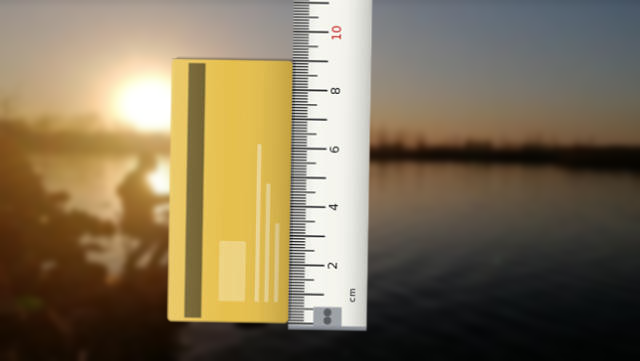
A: 9 cm
